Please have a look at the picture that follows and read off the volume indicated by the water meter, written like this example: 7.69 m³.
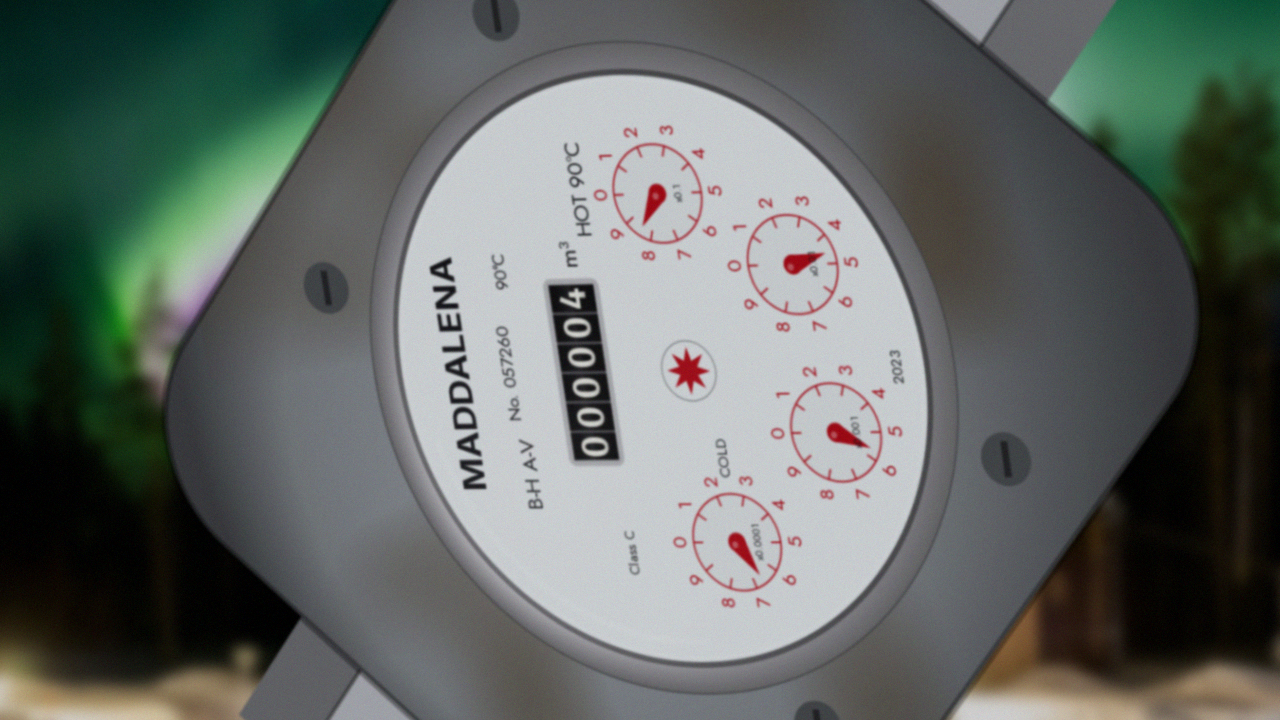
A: 4.8456 m³
